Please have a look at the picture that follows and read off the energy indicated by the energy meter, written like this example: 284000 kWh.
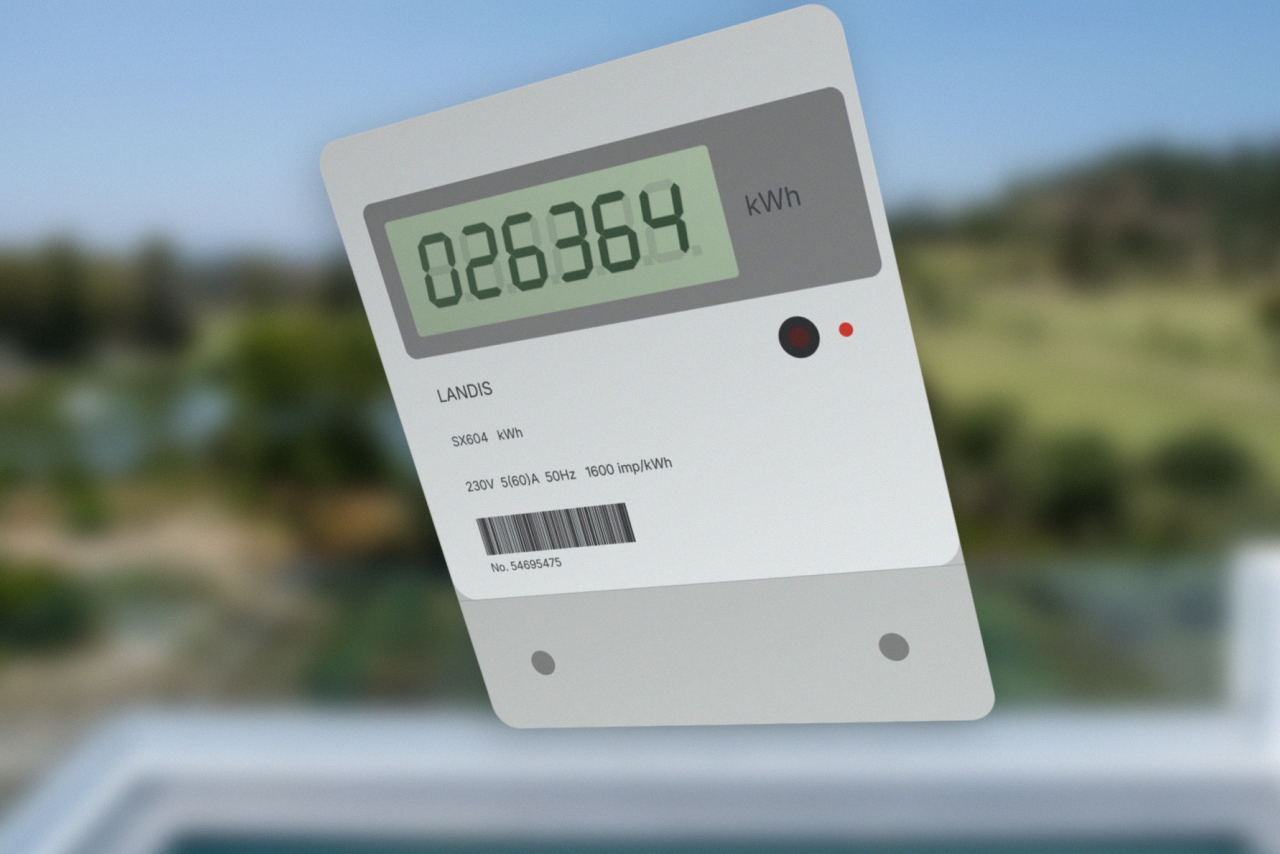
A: 26364 kWh
